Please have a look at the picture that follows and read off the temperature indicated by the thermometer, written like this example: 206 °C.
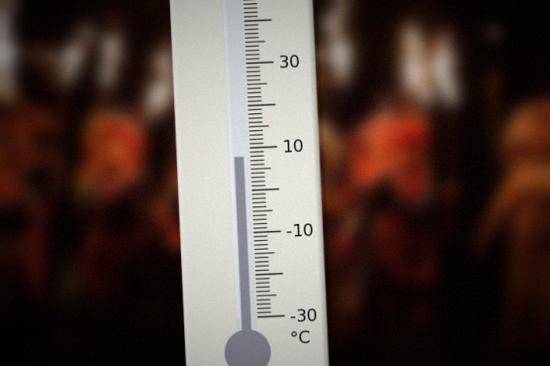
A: 8 °C
